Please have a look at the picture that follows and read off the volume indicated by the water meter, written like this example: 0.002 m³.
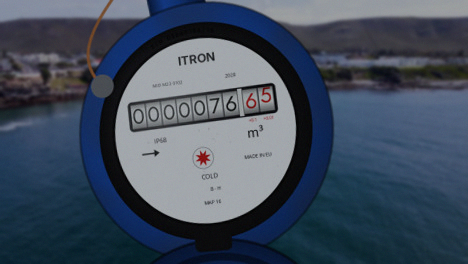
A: 76.65 m³
